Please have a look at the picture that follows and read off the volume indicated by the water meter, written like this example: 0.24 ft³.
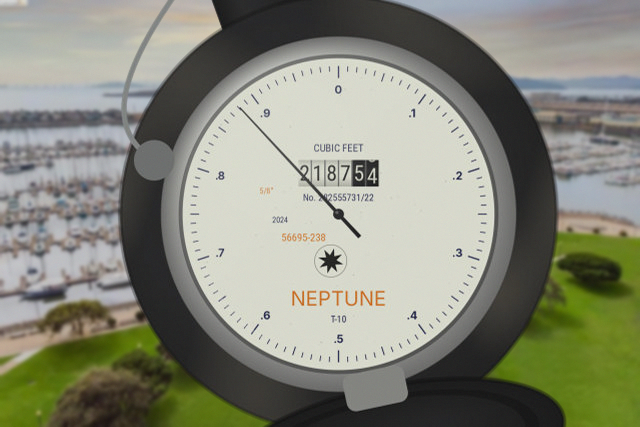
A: 218753.88 ft³
